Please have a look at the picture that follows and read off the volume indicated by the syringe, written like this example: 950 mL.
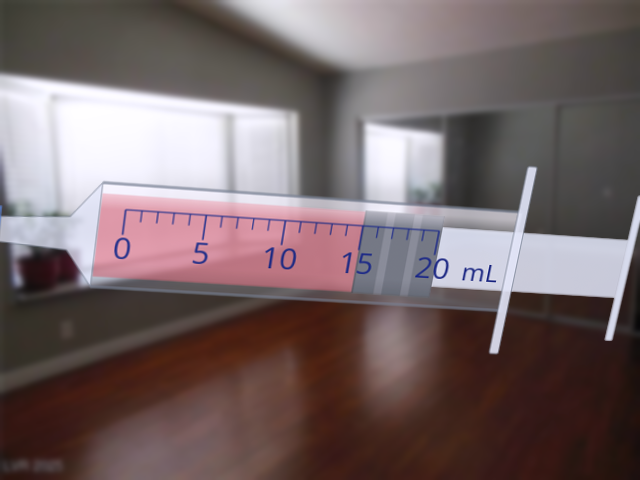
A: 15 mL
